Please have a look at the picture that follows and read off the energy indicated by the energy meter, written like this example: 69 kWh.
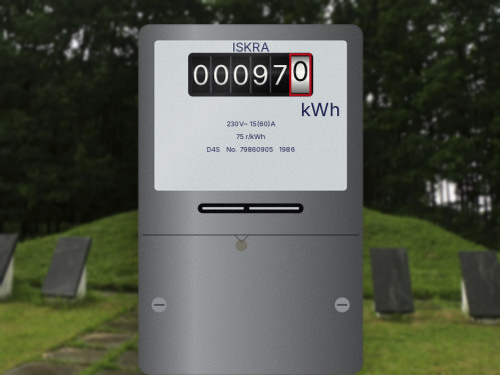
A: 97.0 kWh
